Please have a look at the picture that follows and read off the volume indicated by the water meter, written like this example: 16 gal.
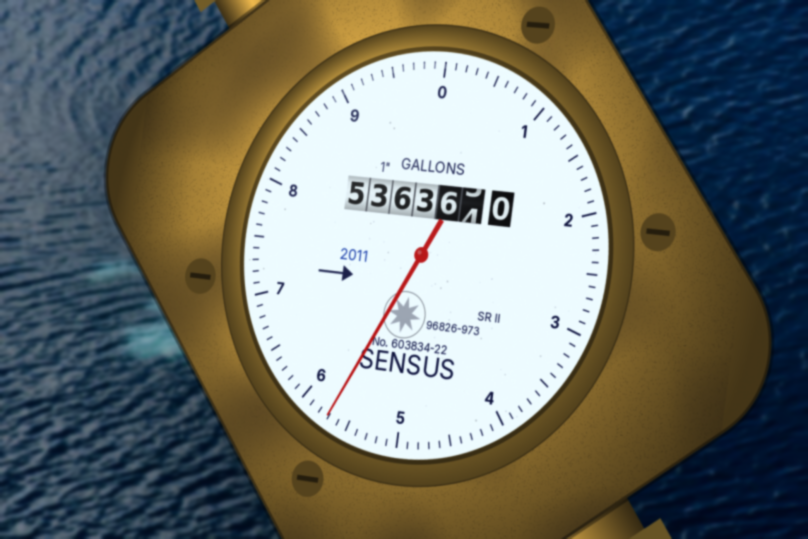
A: 5363635.7 gal
